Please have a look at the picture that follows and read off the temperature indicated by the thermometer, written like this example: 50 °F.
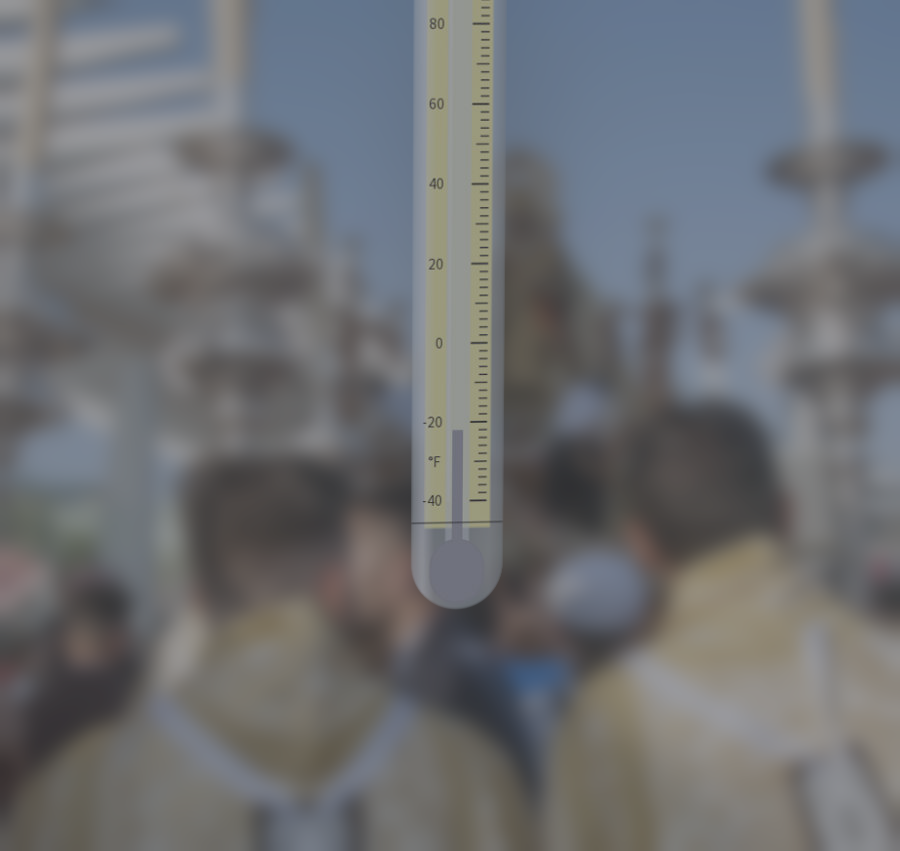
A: -22 °F
